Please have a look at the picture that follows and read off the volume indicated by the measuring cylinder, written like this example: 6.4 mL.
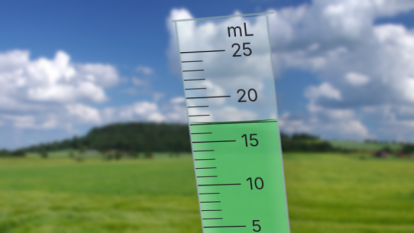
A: 17 mL
